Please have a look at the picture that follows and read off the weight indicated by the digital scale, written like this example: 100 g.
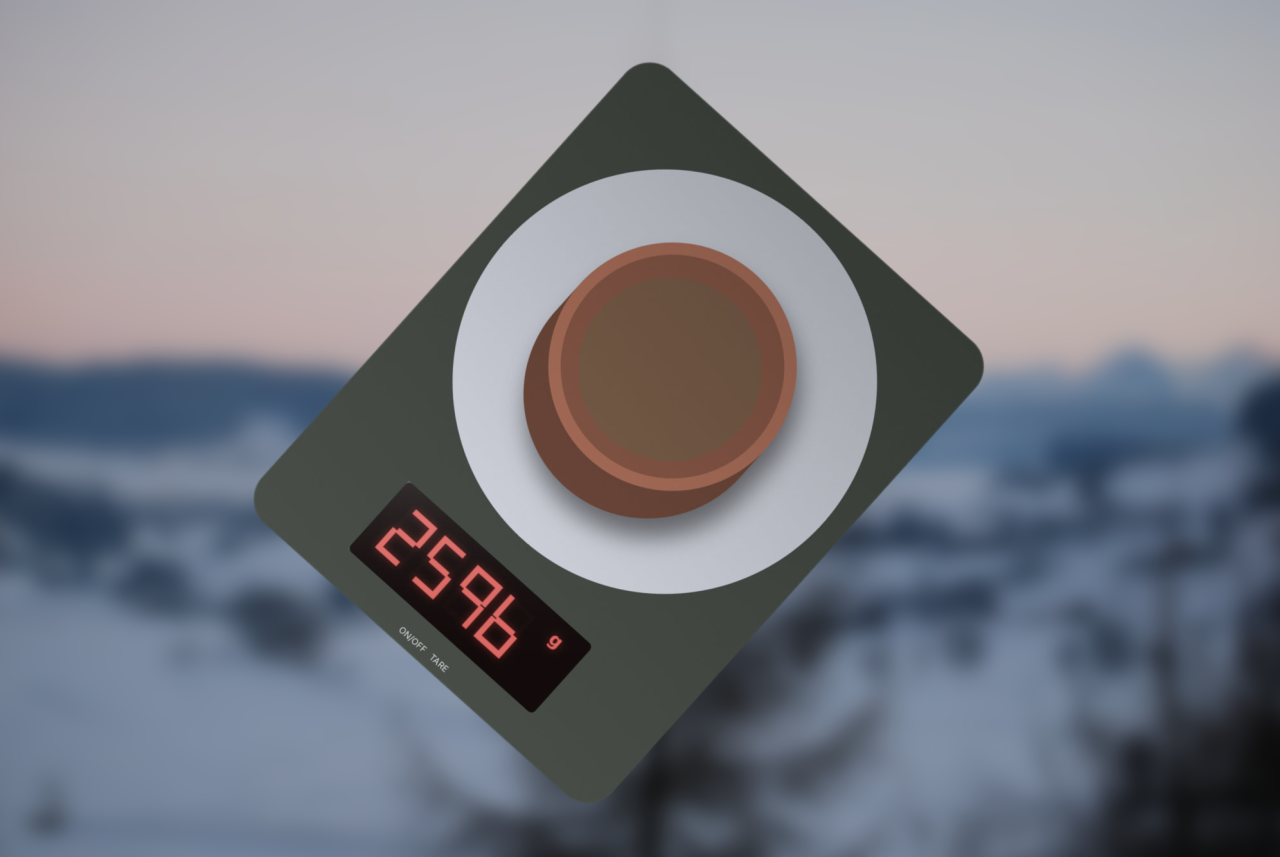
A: 2596 g
